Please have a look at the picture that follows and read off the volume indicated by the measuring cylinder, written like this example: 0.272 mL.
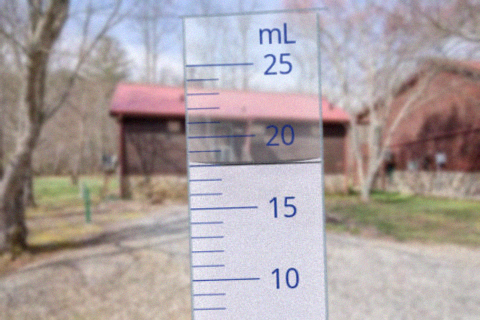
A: 18 mL
